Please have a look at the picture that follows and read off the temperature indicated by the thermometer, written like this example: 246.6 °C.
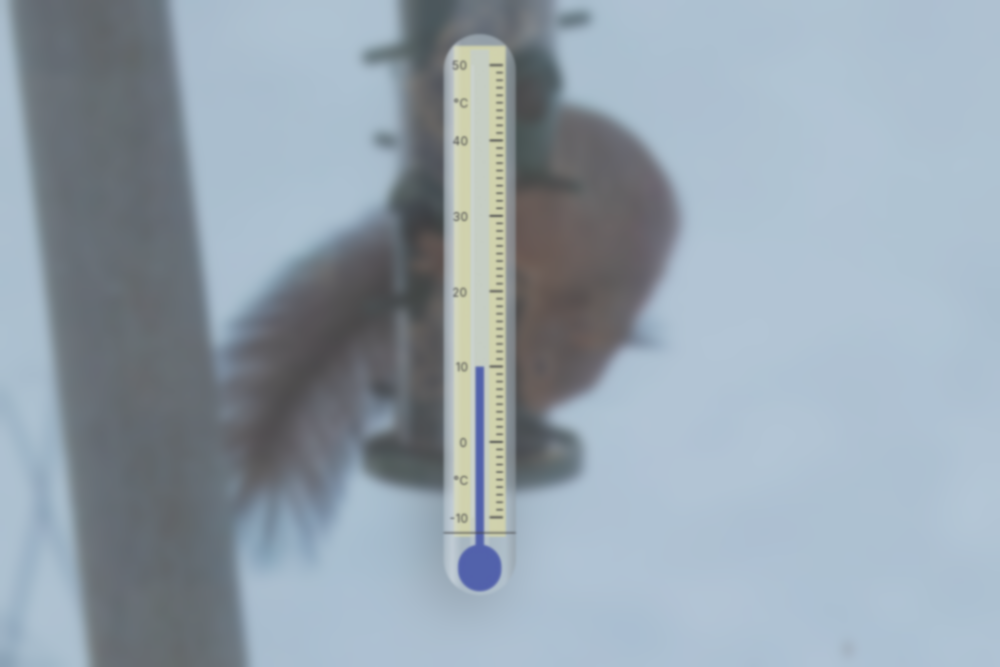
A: 10 °C
